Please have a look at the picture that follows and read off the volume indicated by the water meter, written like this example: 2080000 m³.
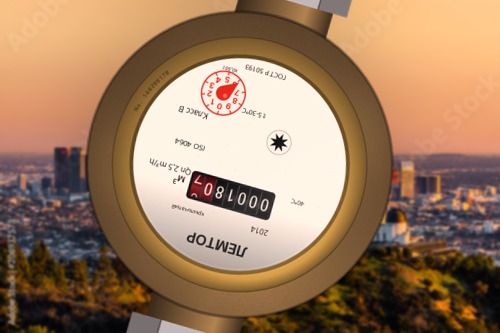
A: 18.066 m³
